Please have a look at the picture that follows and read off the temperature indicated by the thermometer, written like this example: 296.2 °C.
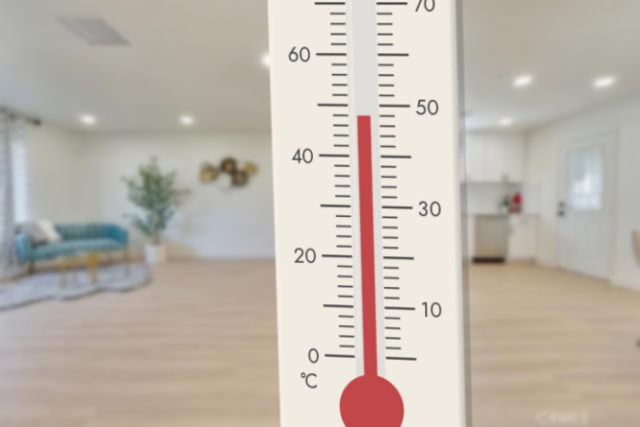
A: 48 °C
